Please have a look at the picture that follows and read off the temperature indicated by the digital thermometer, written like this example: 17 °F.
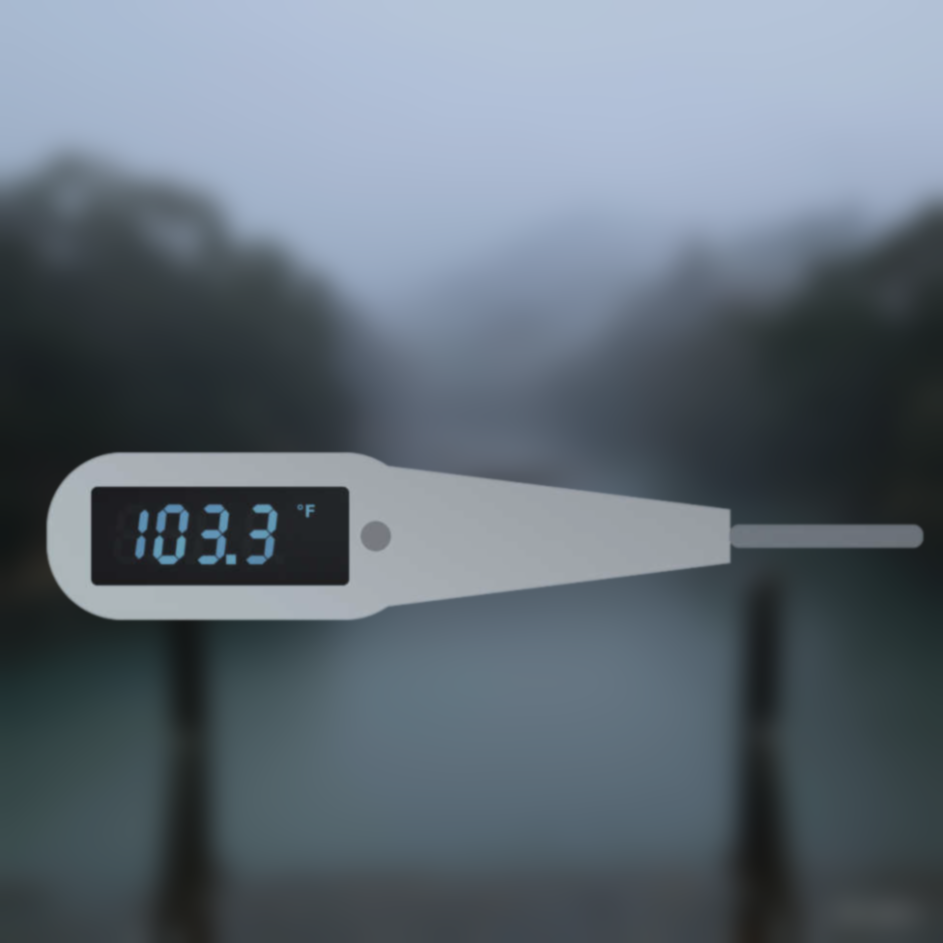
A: 103.3 °F
